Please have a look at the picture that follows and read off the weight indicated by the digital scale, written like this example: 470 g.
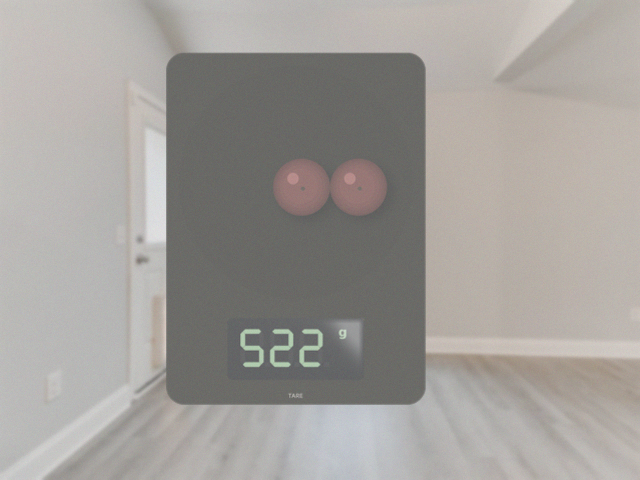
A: 522 g
